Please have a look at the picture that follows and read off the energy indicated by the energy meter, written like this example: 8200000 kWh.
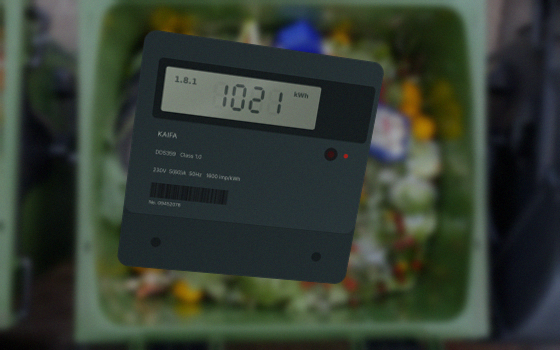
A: 1021 kWh
